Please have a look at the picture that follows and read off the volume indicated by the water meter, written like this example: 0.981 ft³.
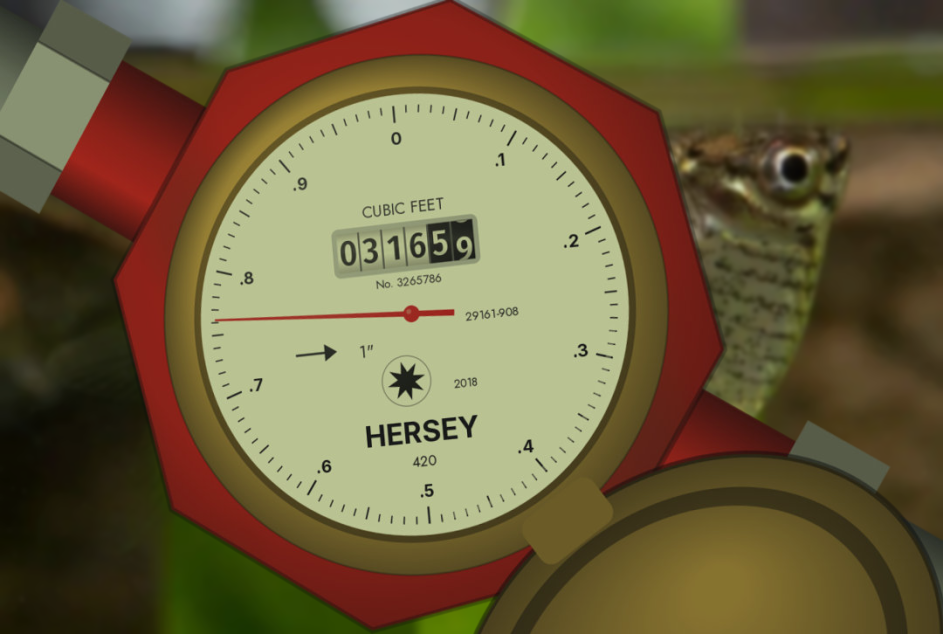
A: 31658.76 ft³
